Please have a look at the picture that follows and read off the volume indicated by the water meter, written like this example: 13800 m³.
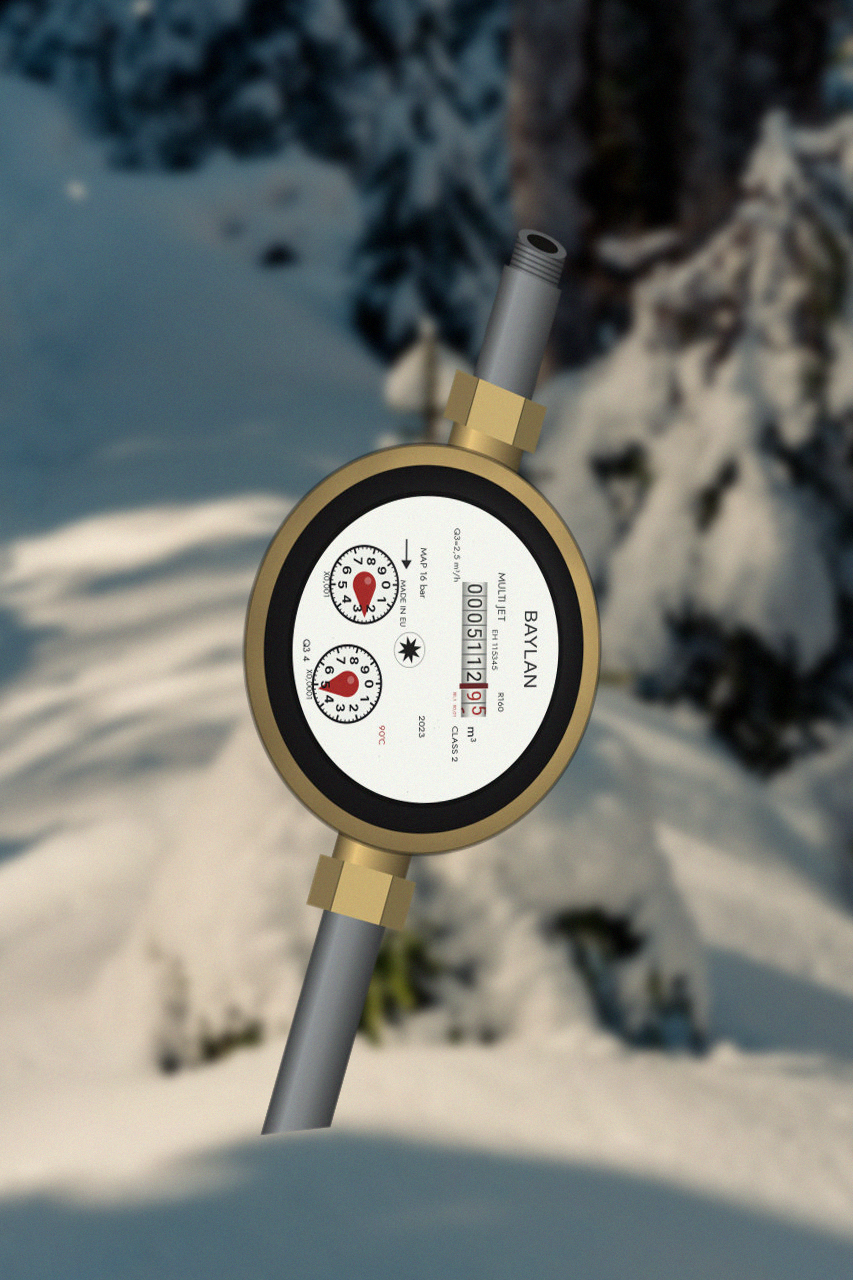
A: 5112.9524 m³
